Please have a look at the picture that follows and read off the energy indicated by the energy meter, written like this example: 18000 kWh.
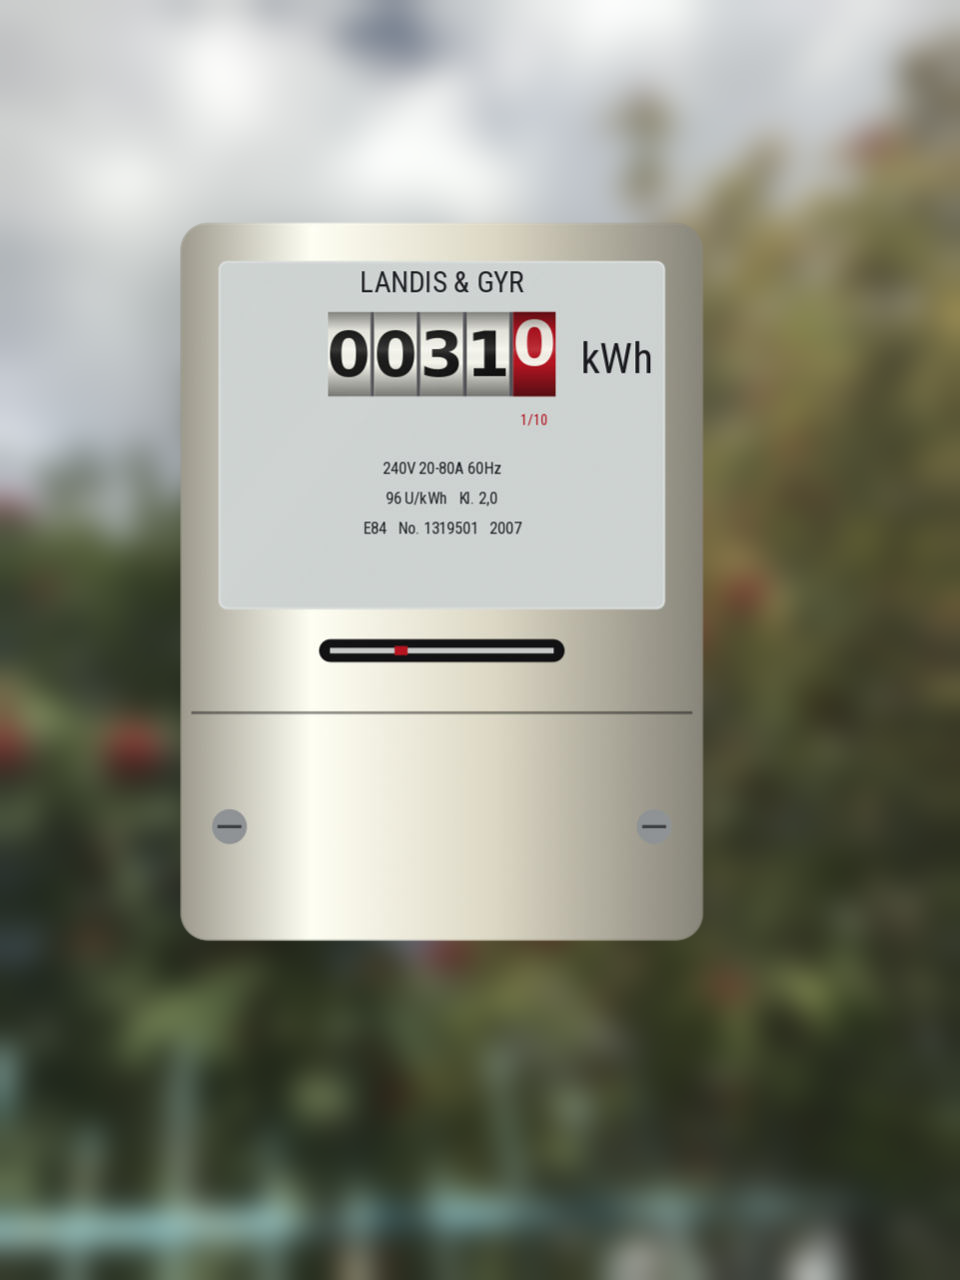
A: 31.0 kWh
